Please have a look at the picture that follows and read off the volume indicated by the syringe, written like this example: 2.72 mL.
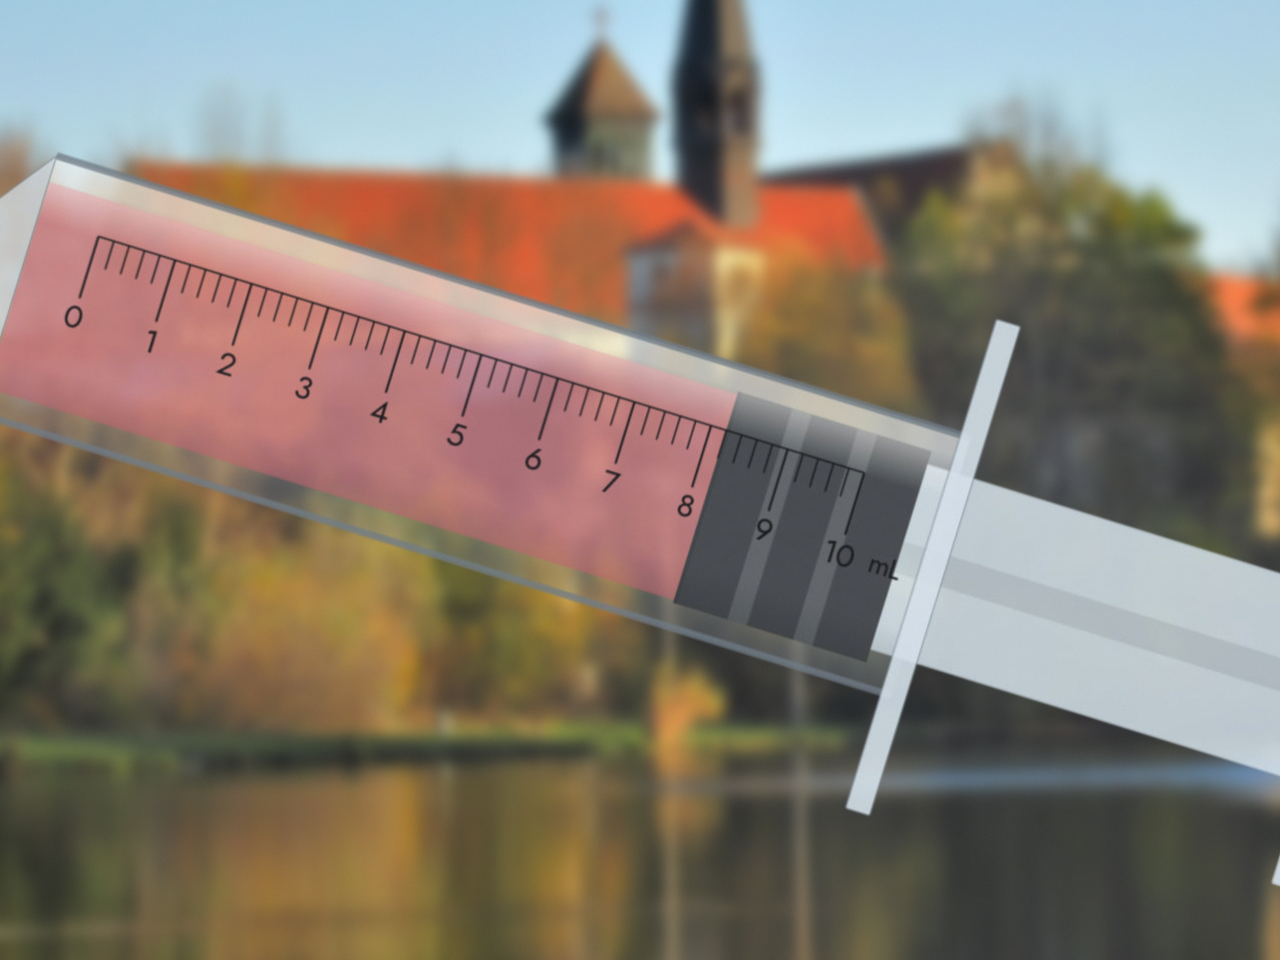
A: 8.2 mL
